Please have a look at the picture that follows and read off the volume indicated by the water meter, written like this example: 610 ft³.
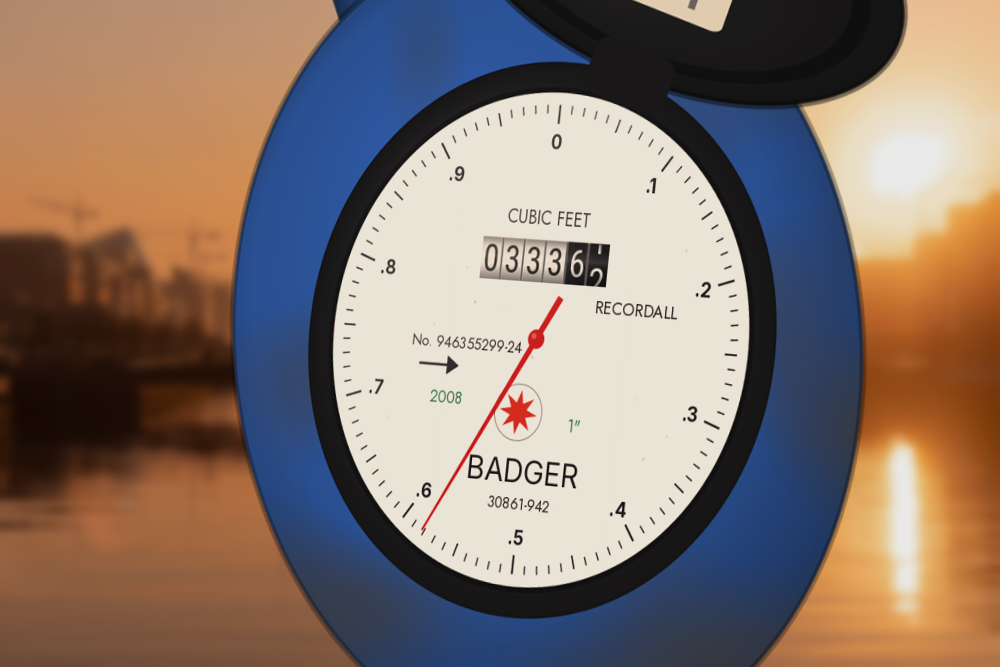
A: 33361.58 ft³
